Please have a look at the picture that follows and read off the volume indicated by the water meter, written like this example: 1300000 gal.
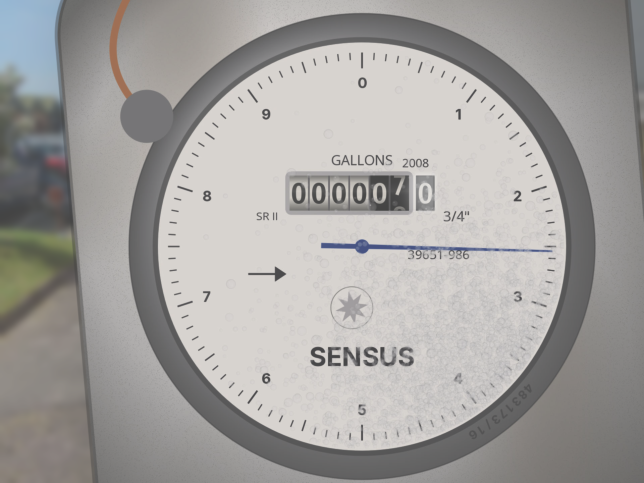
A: 72.5 gal
